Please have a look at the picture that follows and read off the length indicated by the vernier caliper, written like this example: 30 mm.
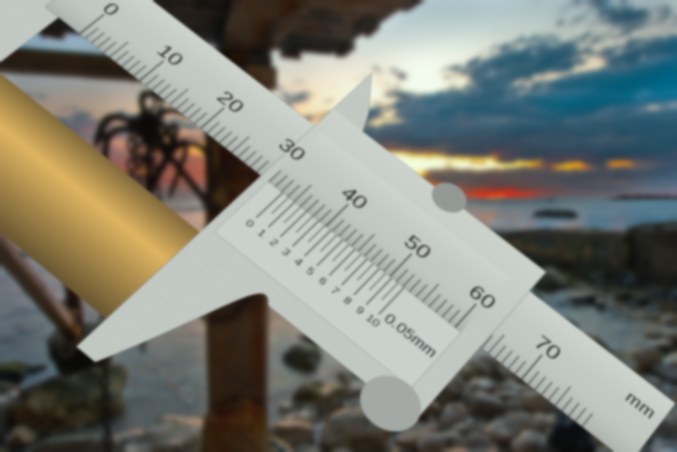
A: 33.2 mm
